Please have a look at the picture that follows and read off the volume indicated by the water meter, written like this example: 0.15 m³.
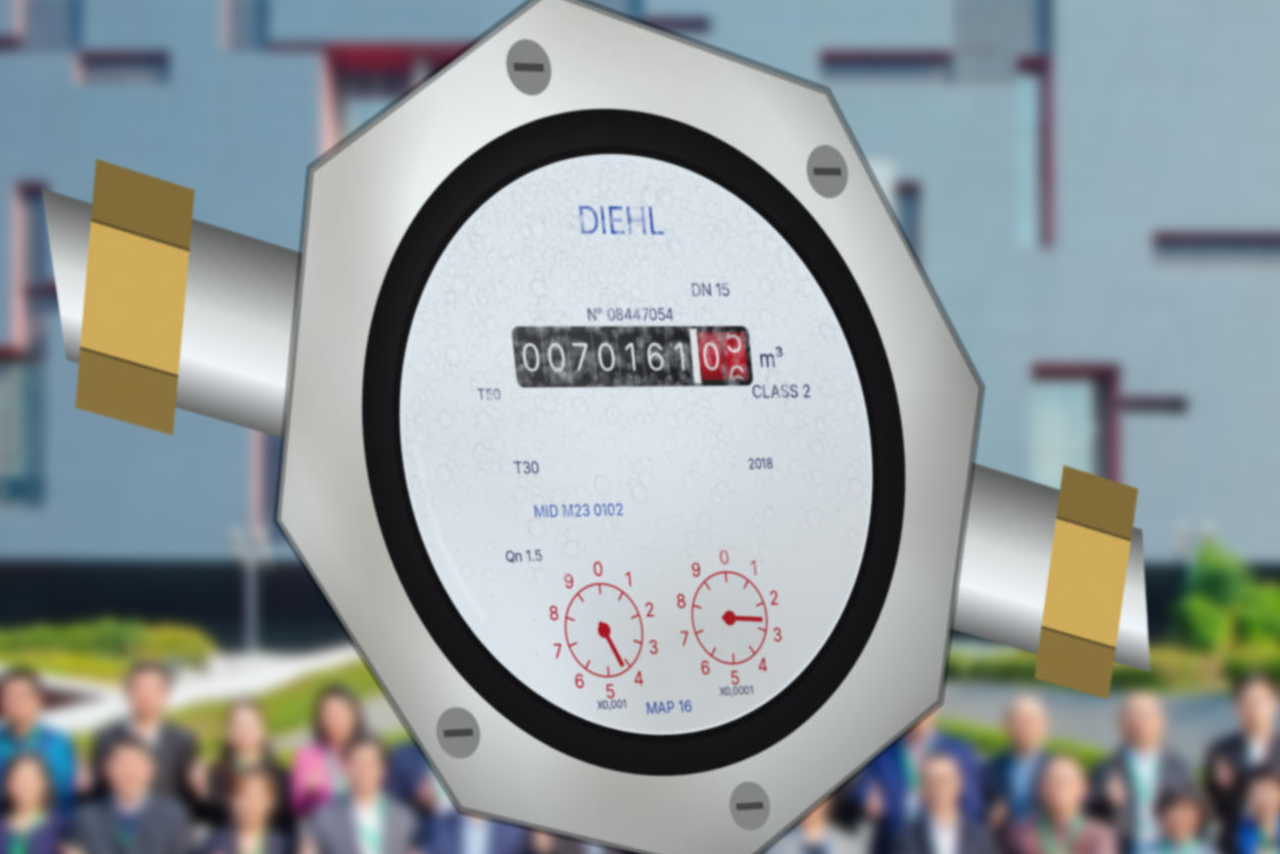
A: 70161.0542 m³
